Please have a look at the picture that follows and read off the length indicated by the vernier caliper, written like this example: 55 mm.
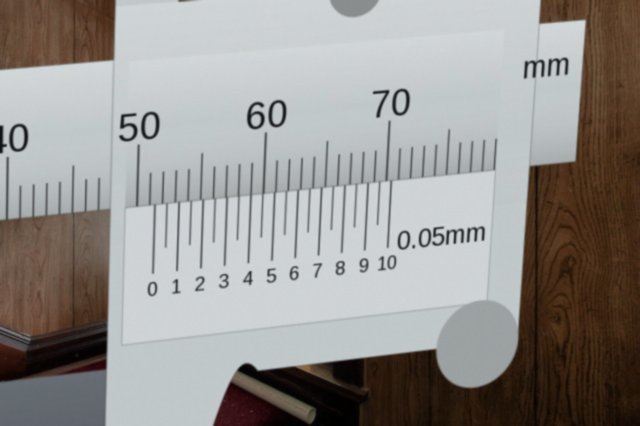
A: 51.4 mm
